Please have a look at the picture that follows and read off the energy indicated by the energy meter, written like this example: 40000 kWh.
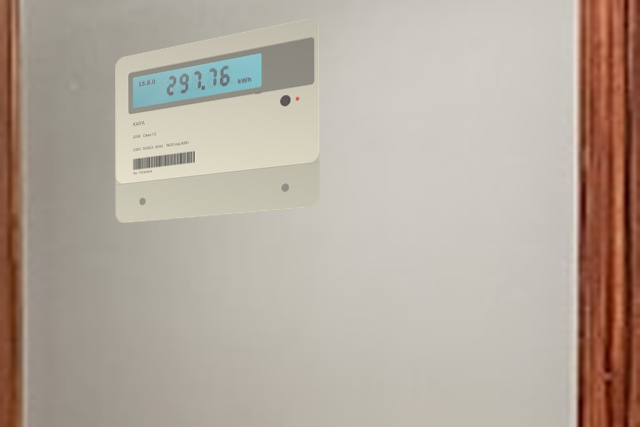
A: 297.76 kWh
